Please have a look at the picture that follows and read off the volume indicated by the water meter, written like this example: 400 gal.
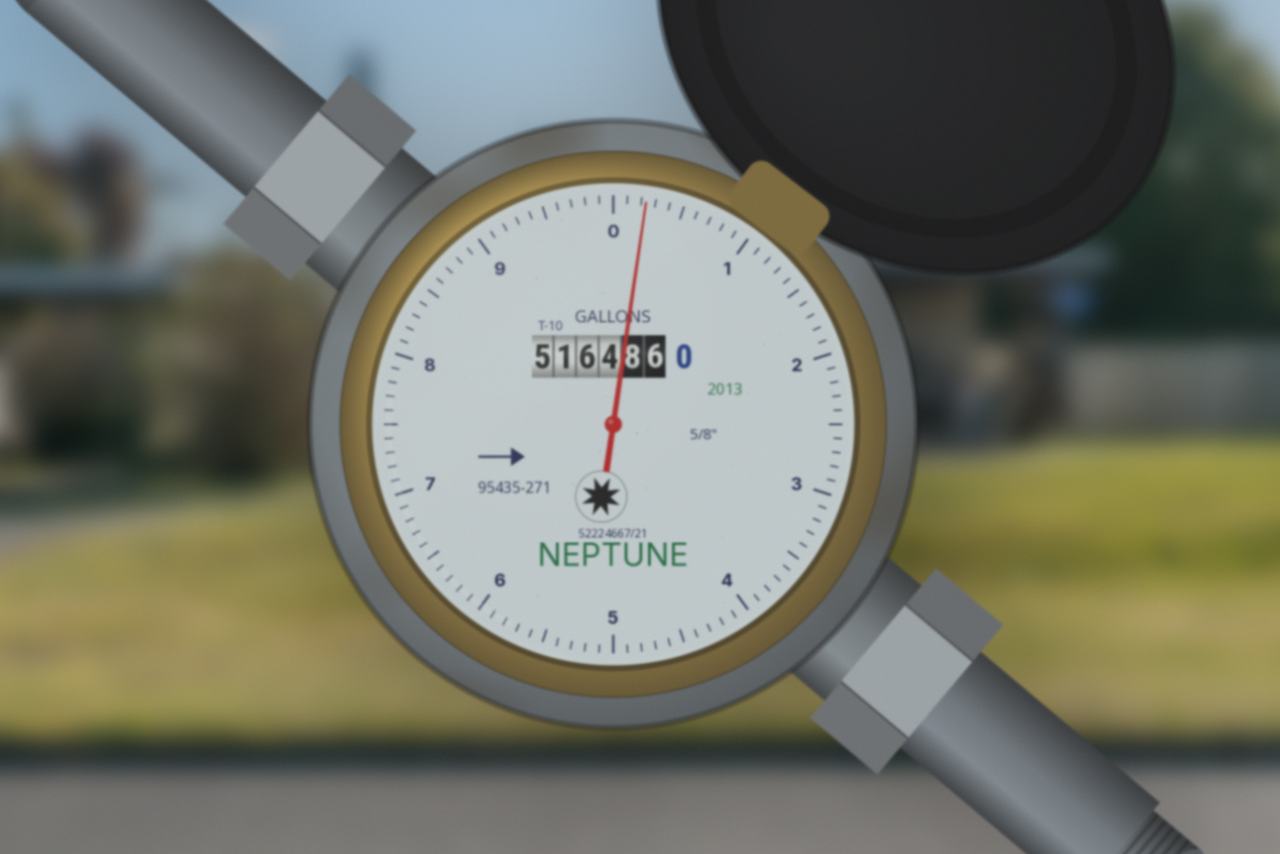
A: 5164860.2 gal
